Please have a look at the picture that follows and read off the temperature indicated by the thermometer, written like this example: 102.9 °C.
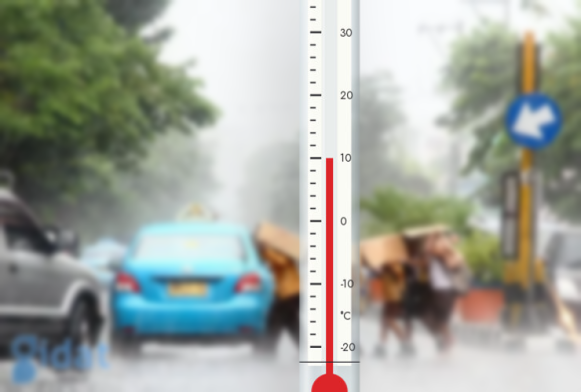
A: 10 °C
